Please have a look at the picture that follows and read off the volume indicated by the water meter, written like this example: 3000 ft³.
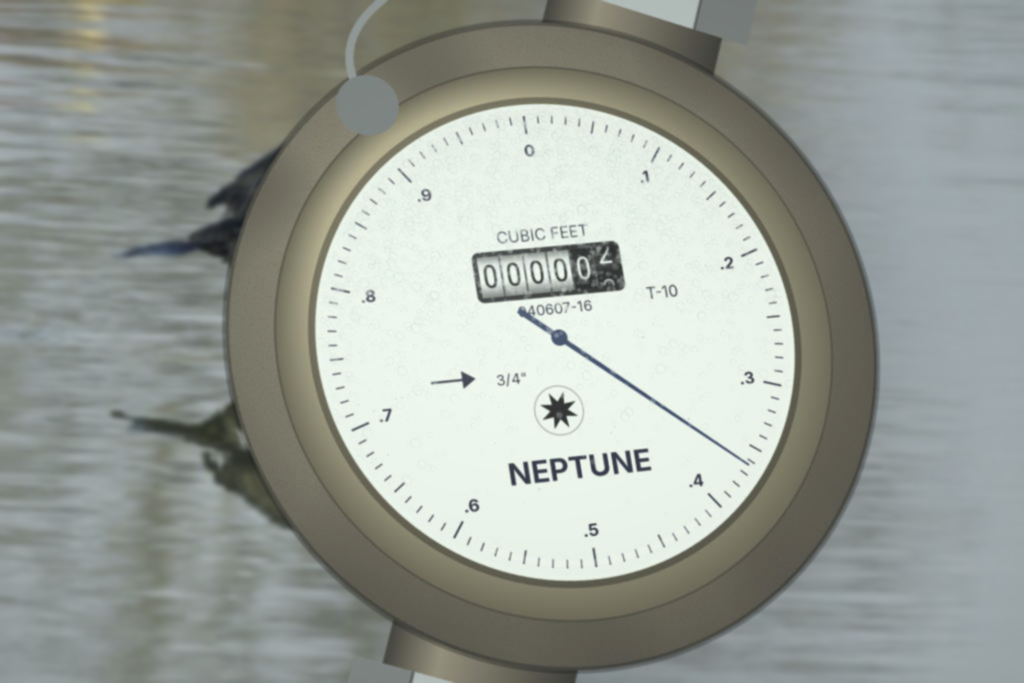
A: 2.36 ft³
